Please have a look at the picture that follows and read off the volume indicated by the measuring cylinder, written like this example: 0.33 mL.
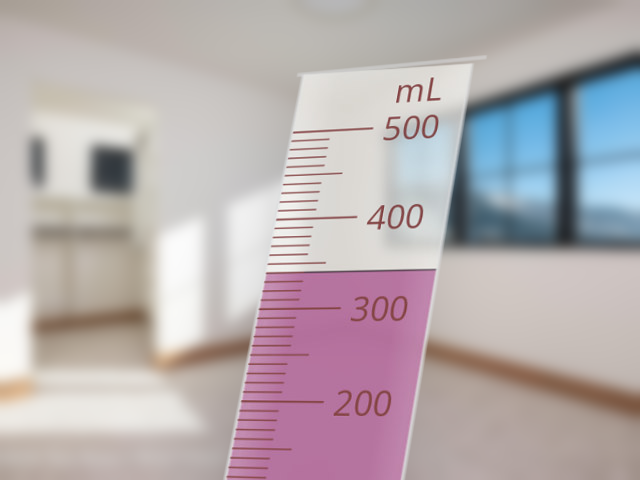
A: 340 mL
